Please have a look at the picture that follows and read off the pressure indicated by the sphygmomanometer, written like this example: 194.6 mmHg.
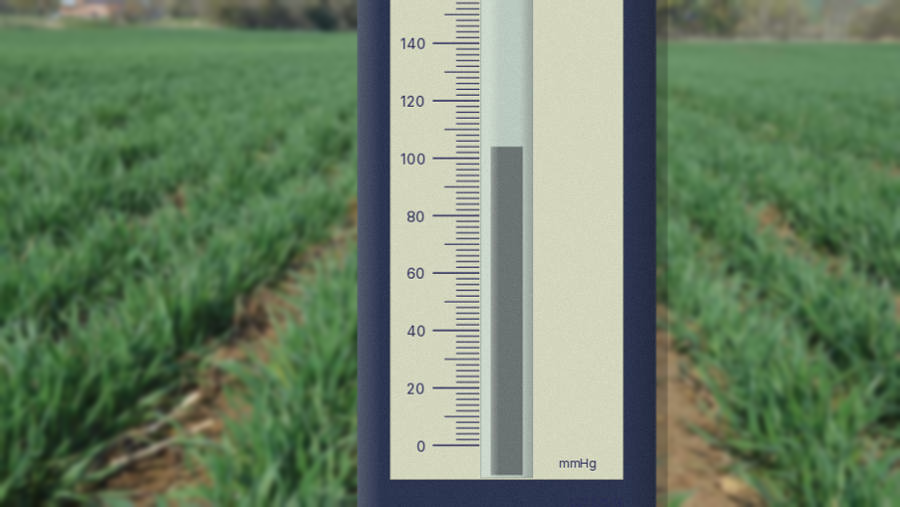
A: 104 mmHg
